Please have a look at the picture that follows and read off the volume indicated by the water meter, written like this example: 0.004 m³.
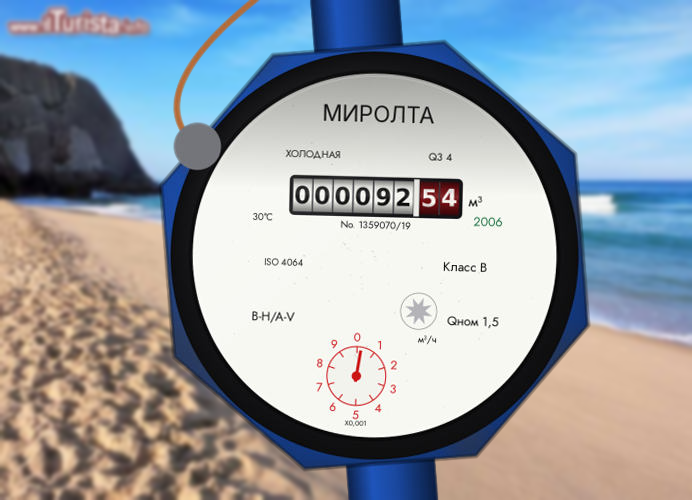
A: 92.540 m³
